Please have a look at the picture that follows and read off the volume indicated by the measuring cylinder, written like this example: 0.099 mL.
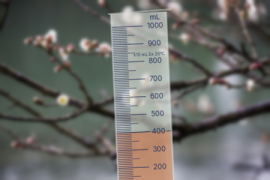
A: 400 mL
